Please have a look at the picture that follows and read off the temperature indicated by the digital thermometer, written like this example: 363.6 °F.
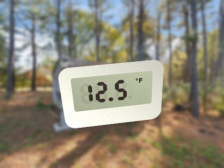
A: 12.5 °F
